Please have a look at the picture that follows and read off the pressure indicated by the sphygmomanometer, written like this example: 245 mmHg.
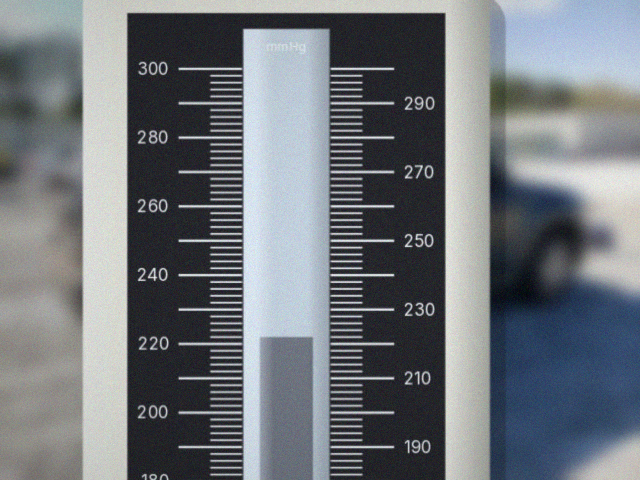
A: 222 mmHg
